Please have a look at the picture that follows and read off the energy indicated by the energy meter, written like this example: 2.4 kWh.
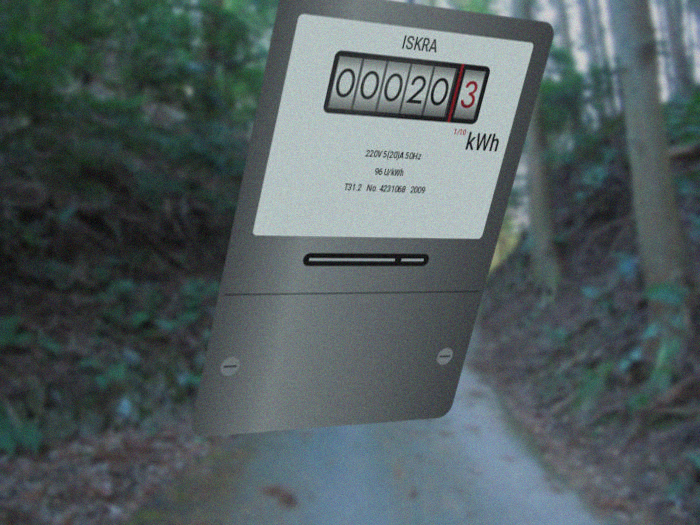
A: 20.3 kWh
